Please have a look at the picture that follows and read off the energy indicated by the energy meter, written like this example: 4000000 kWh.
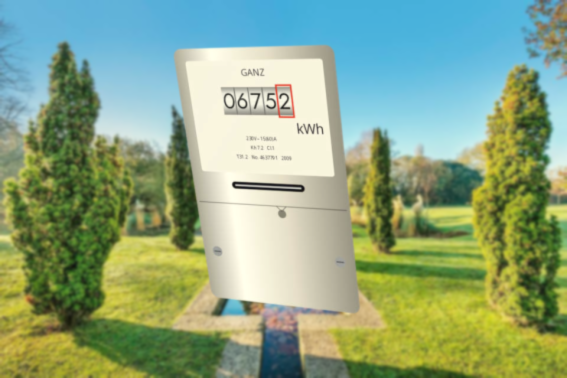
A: 675.2 kWh
